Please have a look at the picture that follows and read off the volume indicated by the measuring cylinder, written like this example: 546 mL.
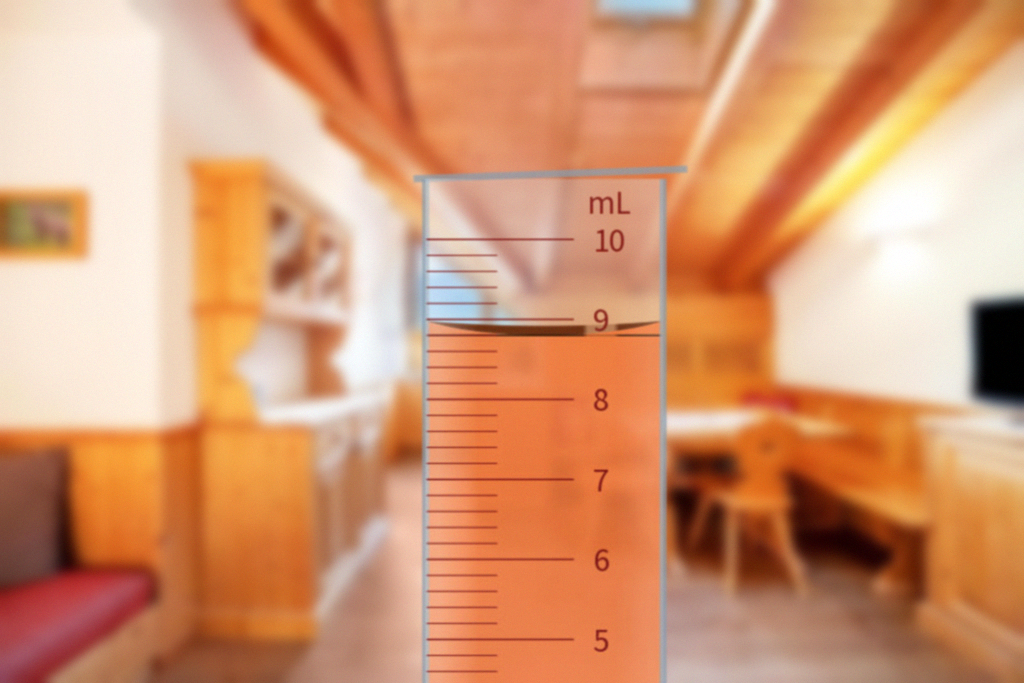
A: 8.8 mL
